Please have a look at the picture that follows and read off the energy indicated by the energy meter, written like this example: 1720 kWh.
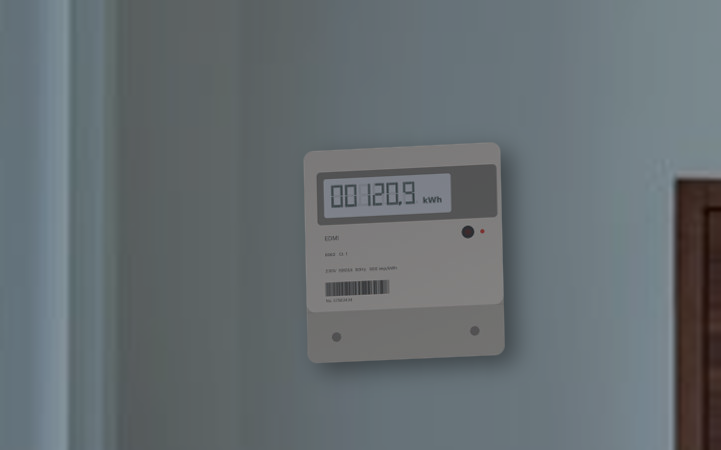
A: 120.9 kWh
